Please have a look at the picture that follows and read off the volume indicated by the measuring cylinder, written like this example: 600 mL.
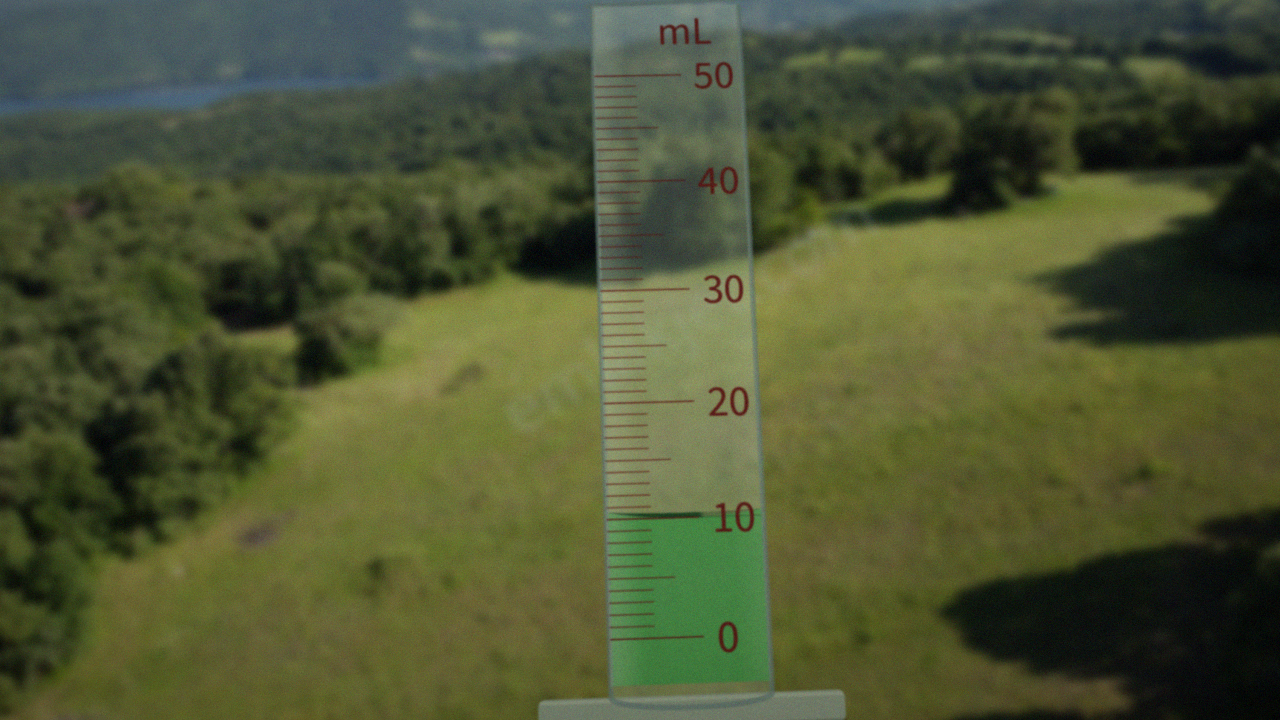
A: 10 mL
